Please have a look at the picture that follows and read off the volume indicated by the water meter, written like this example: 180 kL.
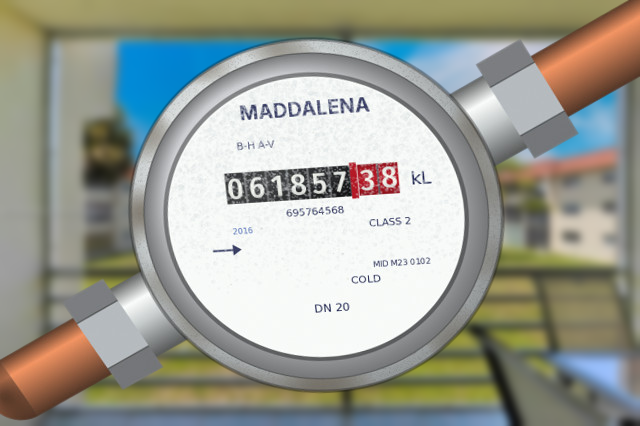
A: 61857.38 kL
